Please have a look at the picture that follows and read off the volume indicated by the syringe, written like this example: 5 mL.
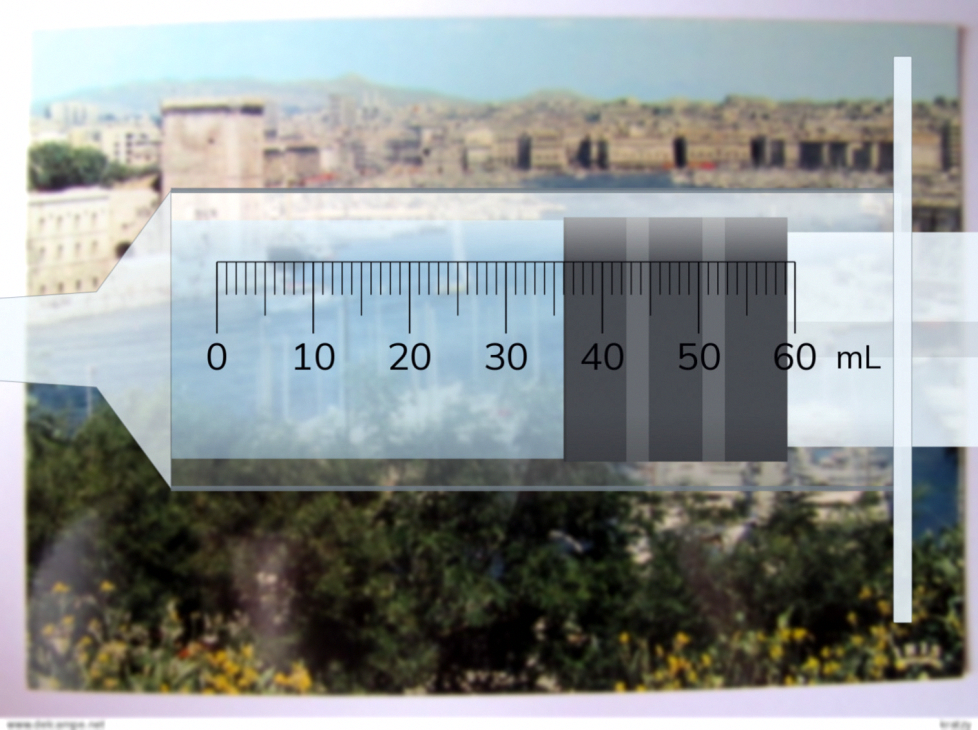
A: 36 mL
